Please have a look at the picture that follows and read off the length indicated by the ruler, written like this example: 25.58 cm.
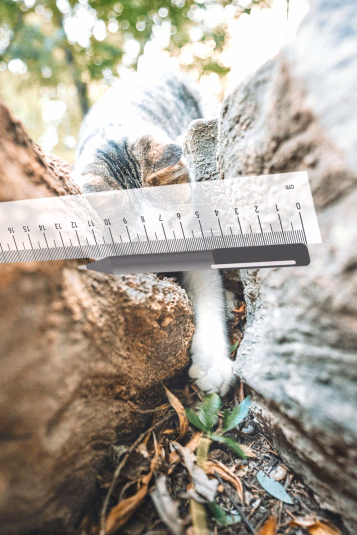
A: 12.5 cm
